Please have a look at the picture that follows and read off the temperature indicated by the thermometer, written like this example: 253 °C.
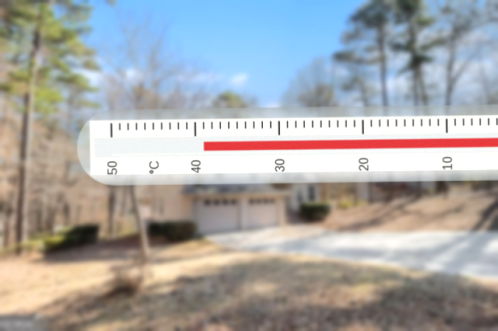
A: 39 °C
